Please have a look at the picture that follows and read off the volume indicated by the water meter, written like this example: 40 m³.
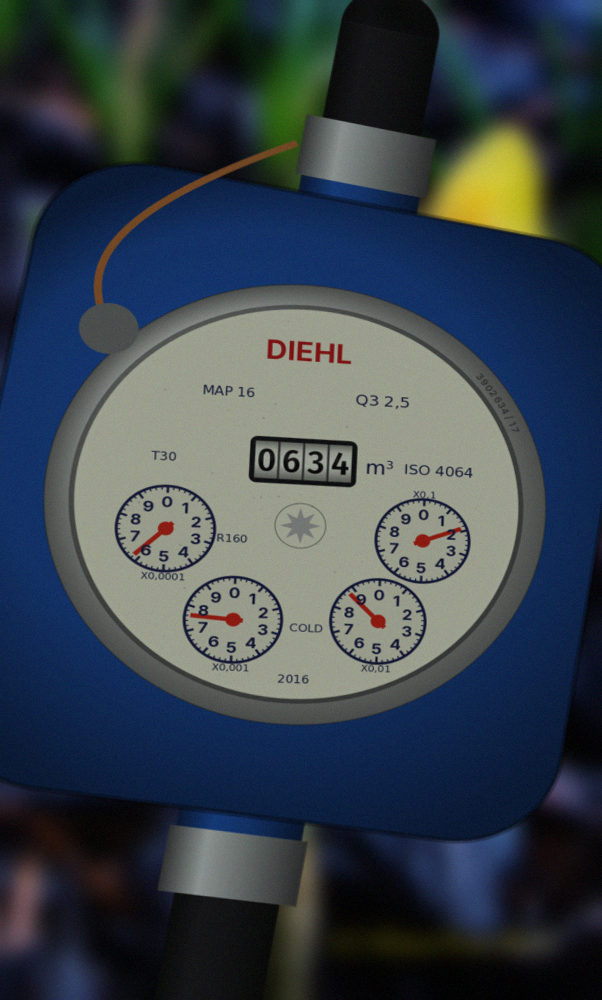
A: 634.1876 m³
